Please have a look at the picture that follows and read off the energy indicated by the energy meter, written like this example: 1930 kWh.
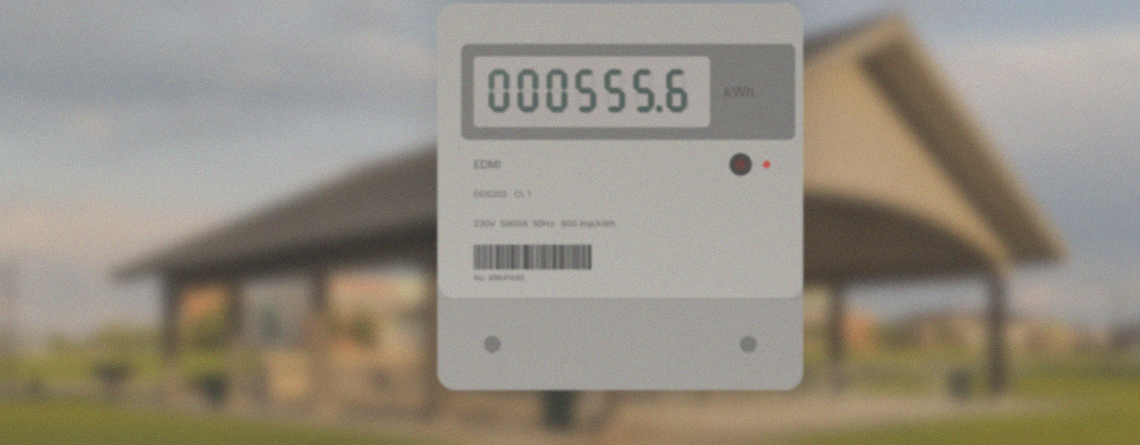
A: 555.6 kWh
